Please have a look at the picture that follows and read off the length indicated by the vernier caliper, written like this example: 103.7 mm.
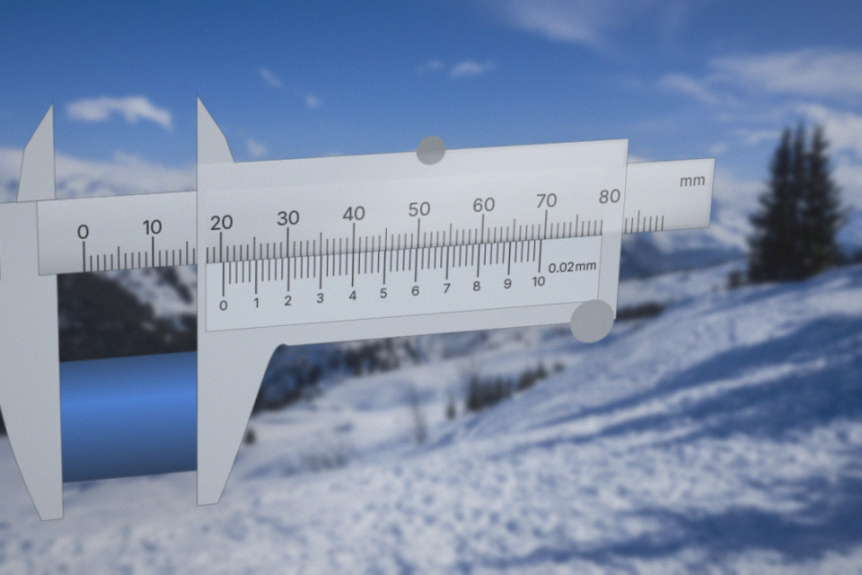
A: 20.4 mm
